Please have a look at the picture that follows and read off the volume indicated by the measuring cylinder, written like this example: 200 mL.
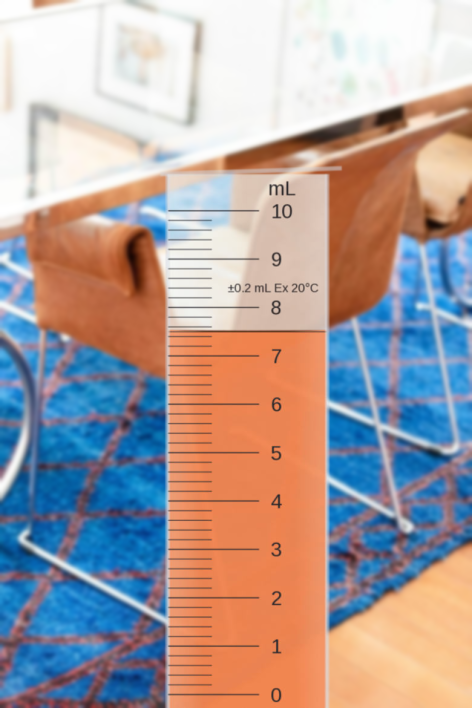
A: 7.5 mL
